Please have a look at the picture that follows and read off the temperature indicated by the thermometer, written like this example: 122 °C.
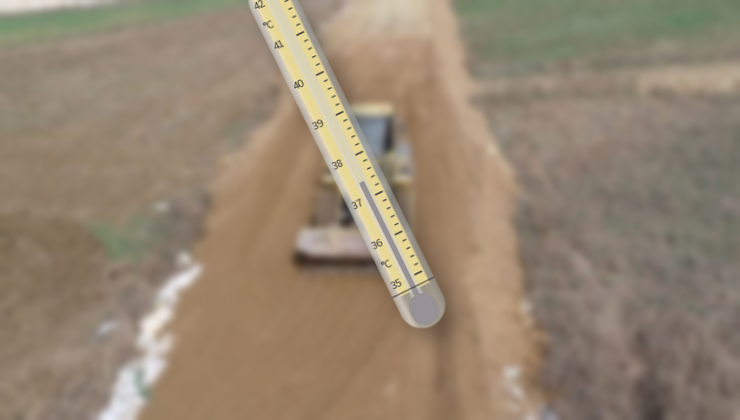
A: 37.4 °C
